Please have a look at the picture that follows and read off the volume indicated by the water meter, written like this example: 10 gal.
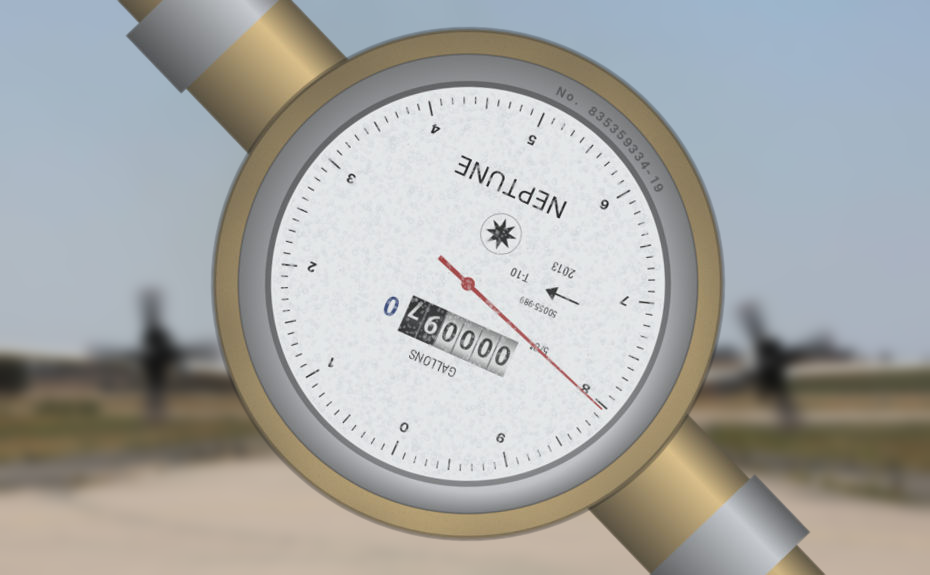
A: 968.0 gal
